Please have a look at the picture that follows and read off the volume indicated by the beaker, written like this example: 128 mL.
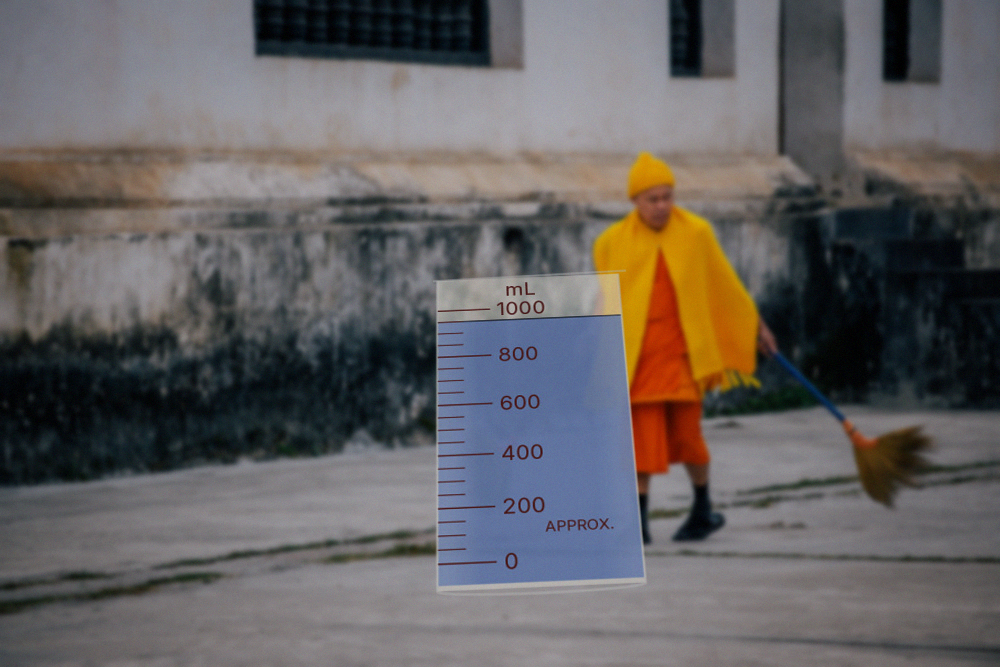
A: 950 mL
